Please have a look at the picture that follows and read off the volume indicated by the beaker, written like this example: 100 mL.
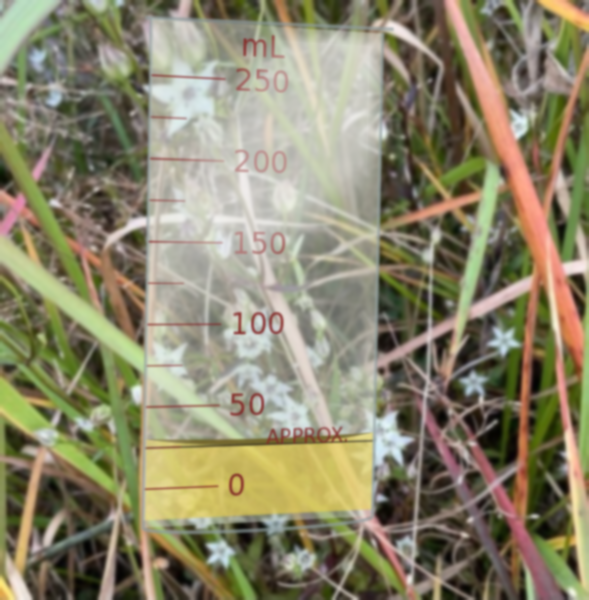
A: 25 mL
